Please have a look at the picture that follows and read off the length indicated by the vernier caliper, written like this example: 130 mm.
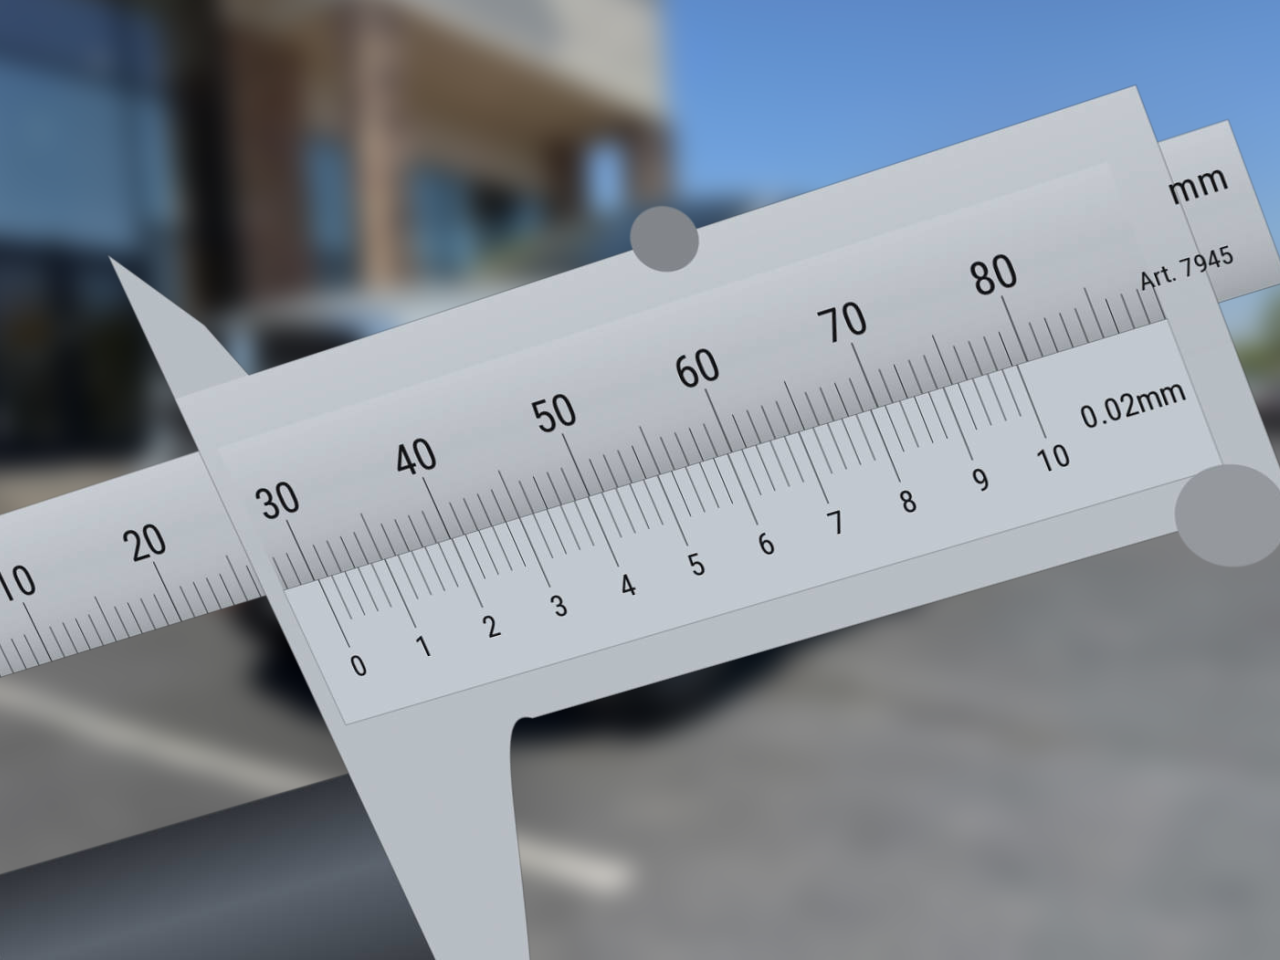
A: 30.3 mm
